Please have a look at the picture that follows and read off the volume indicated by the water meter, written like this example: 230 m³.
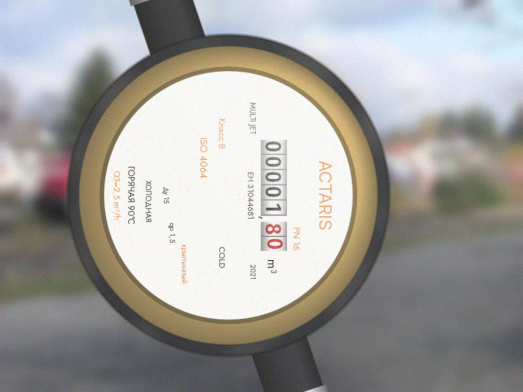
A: 1.80 m³
